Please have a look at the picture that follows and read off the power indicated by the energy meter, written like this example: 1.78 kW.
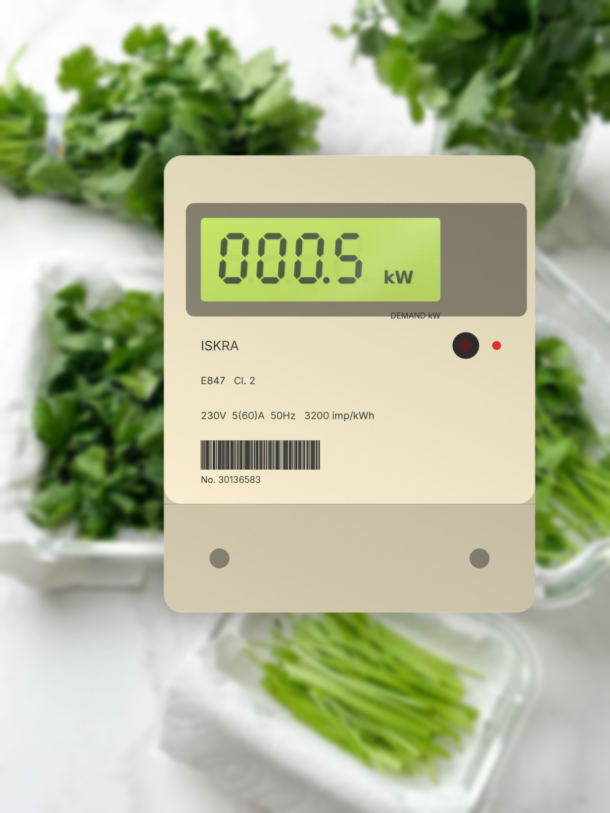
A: 0.5 kW
